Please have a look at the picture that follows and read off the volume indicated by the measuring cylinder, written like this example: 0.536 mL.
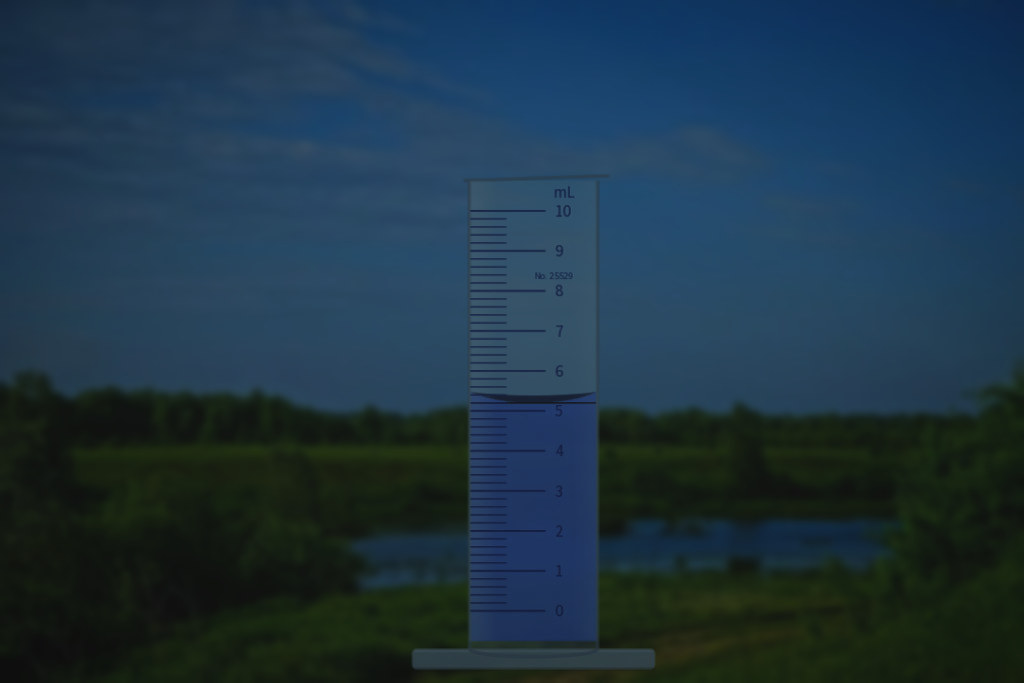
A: 5.2 mL
